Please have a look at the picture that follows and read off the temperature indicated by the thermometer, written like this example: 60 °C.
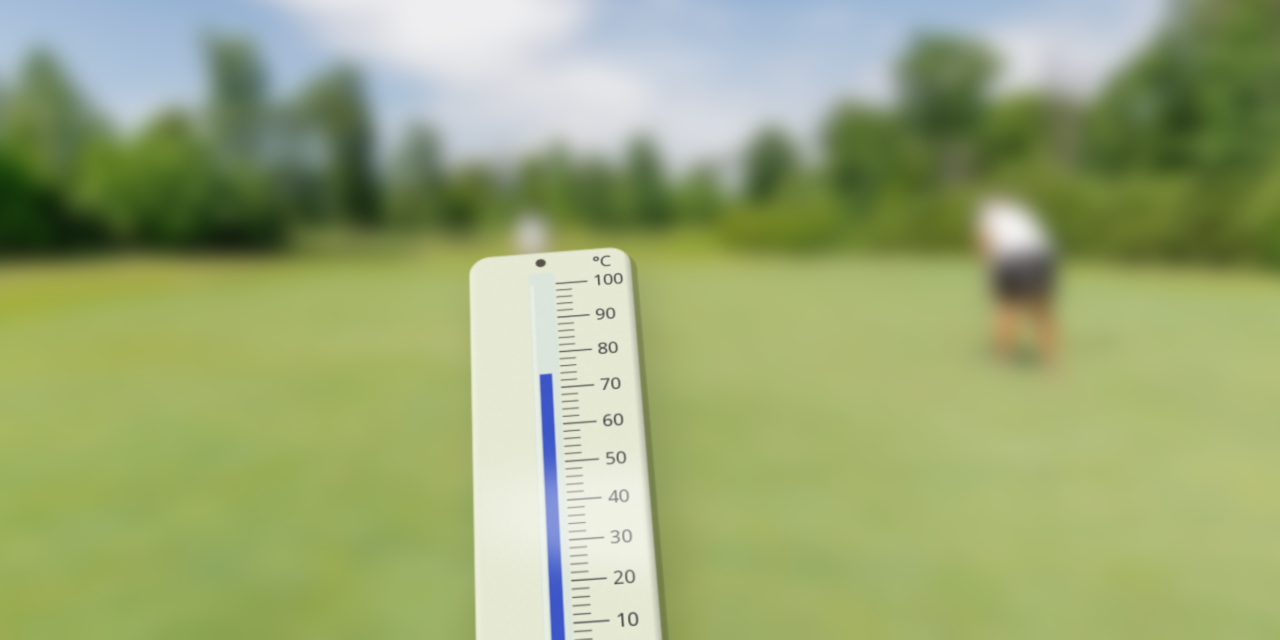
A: 74 °C
